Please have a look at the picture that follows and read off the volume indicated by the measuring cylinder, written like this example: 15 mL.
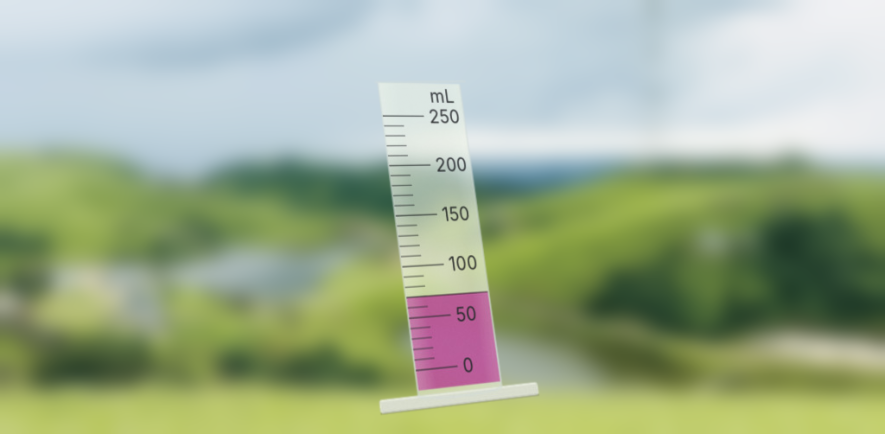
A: 70 mL
